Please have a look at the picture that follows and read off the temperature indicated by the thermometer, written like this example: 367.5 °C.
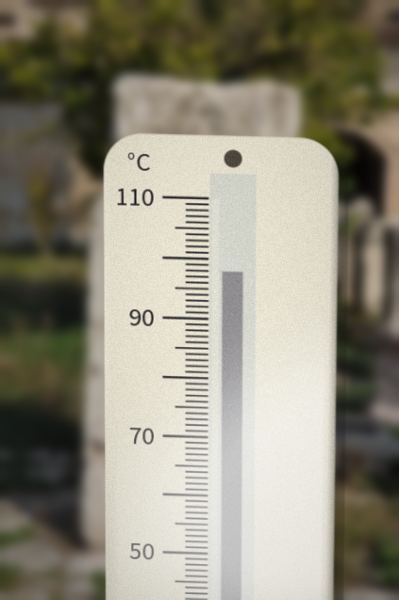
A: 98 °C
